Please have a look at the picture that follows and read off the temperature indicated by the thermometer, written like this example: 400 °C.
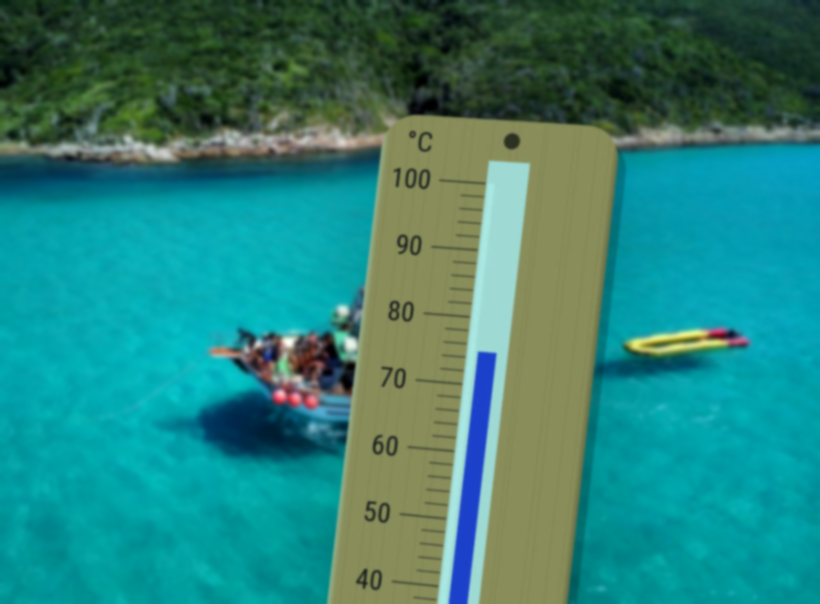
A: 75 °C
